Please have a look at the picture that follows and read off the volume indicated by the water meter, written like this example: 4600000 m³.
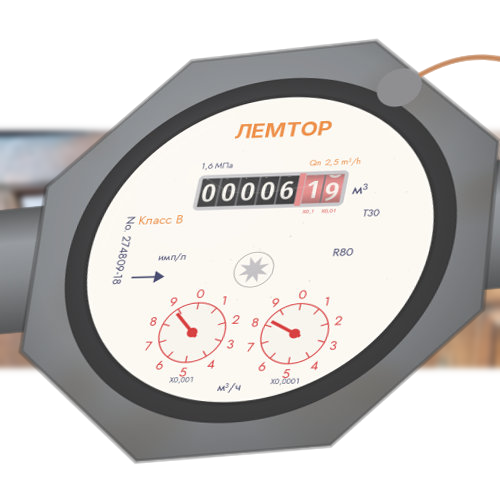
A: 6.1888 m³
